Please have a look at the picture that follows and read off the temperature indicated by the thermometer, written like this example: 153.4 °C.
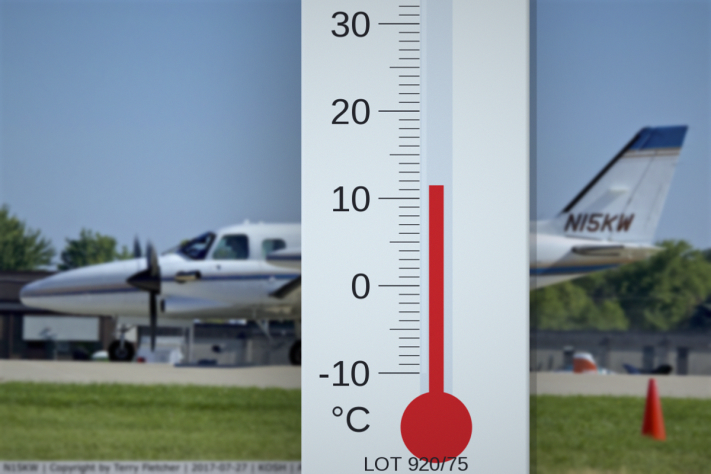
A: 11.5 °C
